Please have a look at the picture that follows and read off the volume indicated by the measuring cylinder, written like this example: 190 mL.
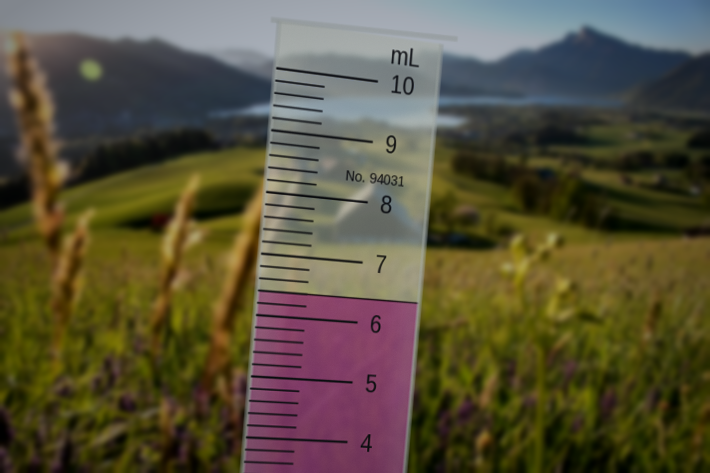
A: 6.4 mL
